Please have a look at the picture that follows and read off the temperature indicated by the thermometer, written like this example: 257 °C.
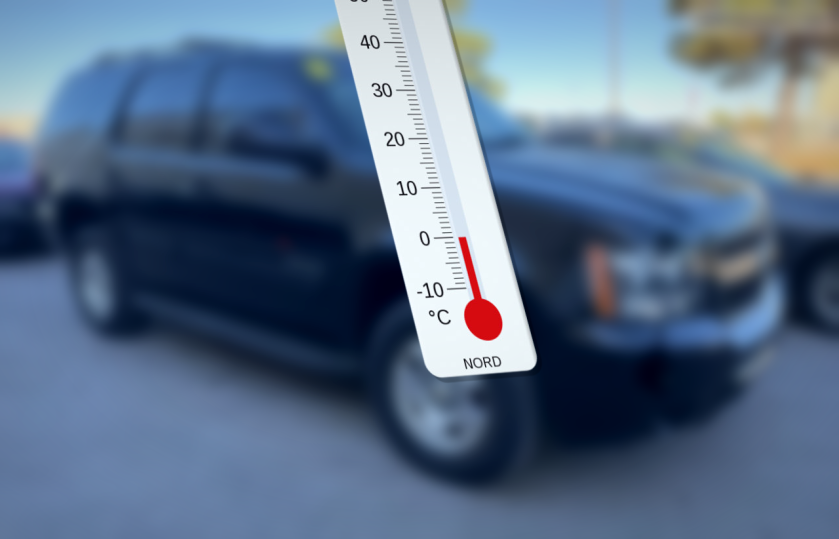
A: 0 °C
